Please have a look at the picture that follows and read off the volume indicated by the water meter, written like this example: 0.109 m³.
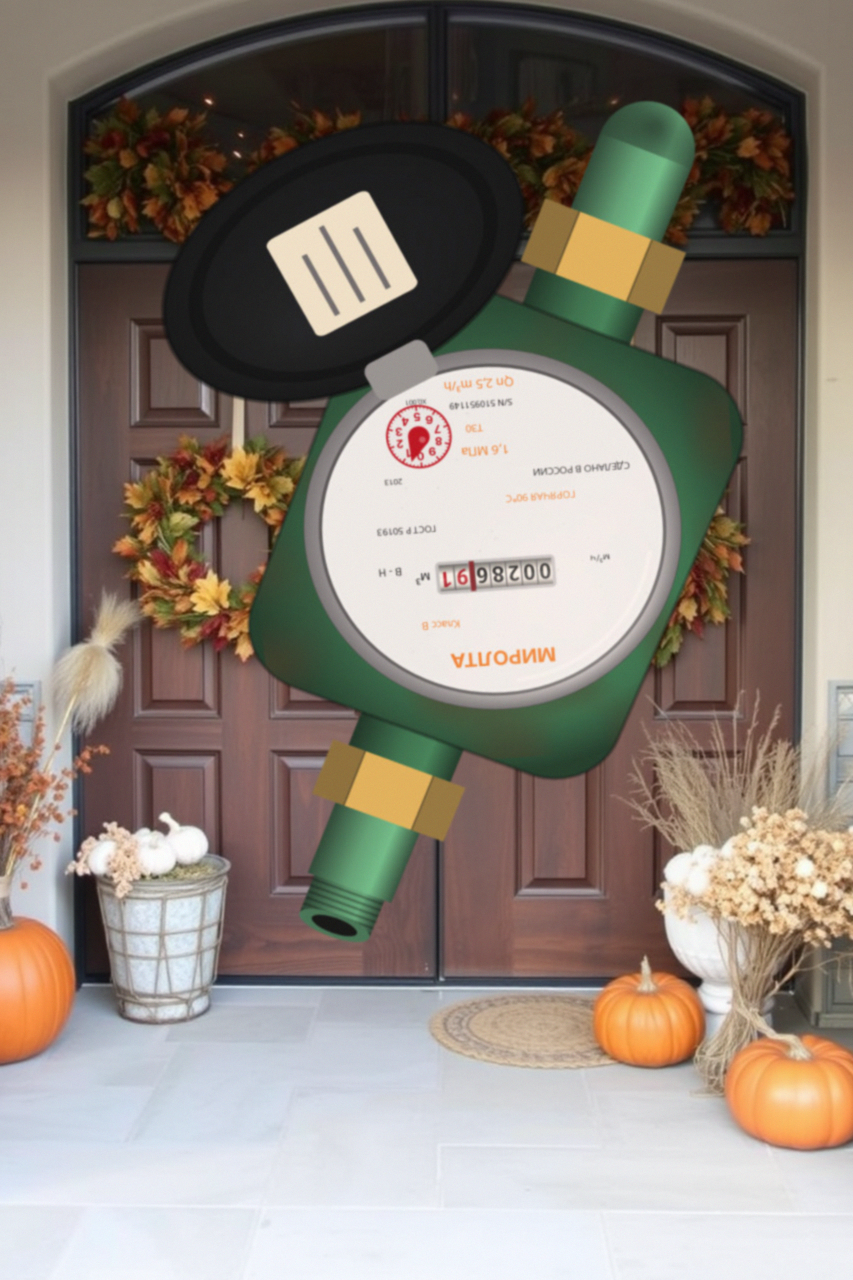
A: 286.910 m³
